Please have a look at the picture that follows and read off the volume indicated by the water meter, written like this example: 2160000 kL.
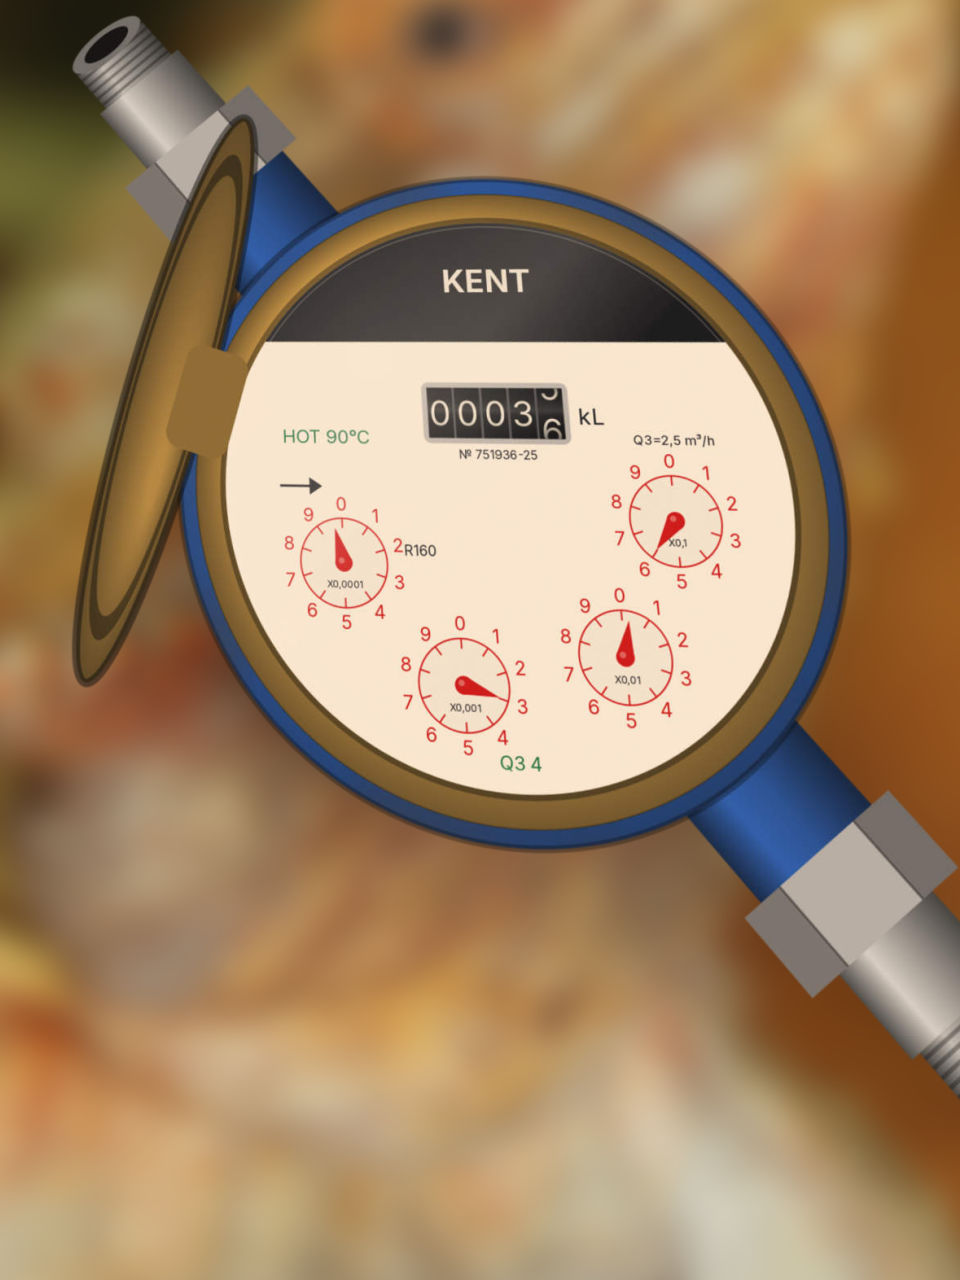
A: 35.6029 kL
